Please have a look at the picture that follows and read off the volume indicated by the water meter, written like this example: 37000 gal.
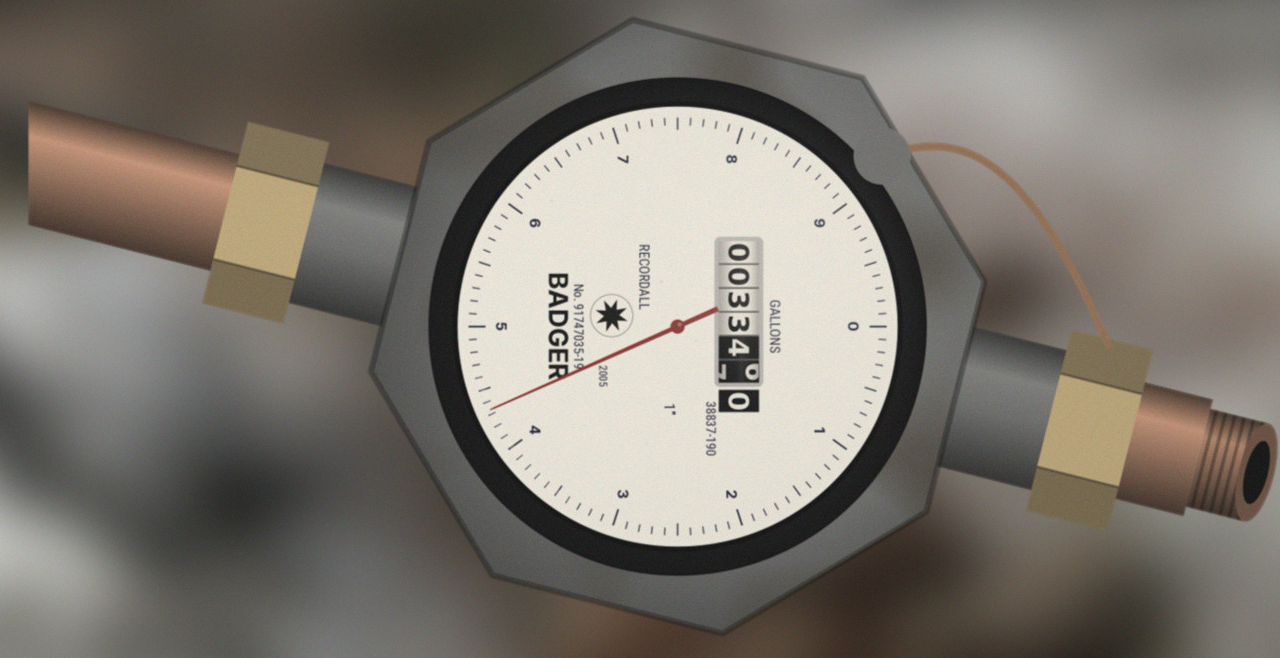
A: 33464.3 gal
